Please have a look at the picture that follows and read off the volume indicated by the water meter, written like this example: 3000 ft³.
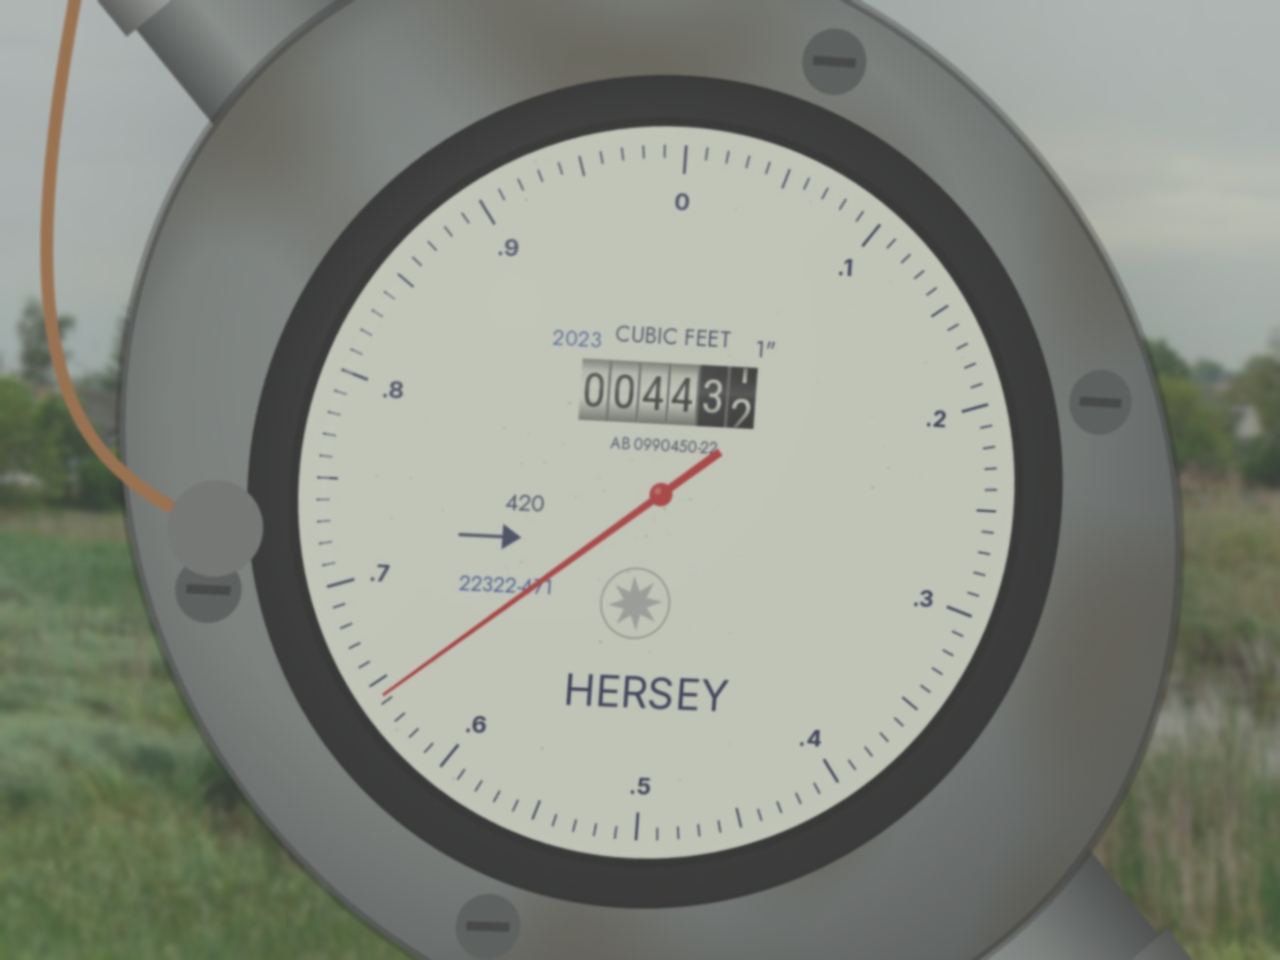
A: 4431.64 ft³
